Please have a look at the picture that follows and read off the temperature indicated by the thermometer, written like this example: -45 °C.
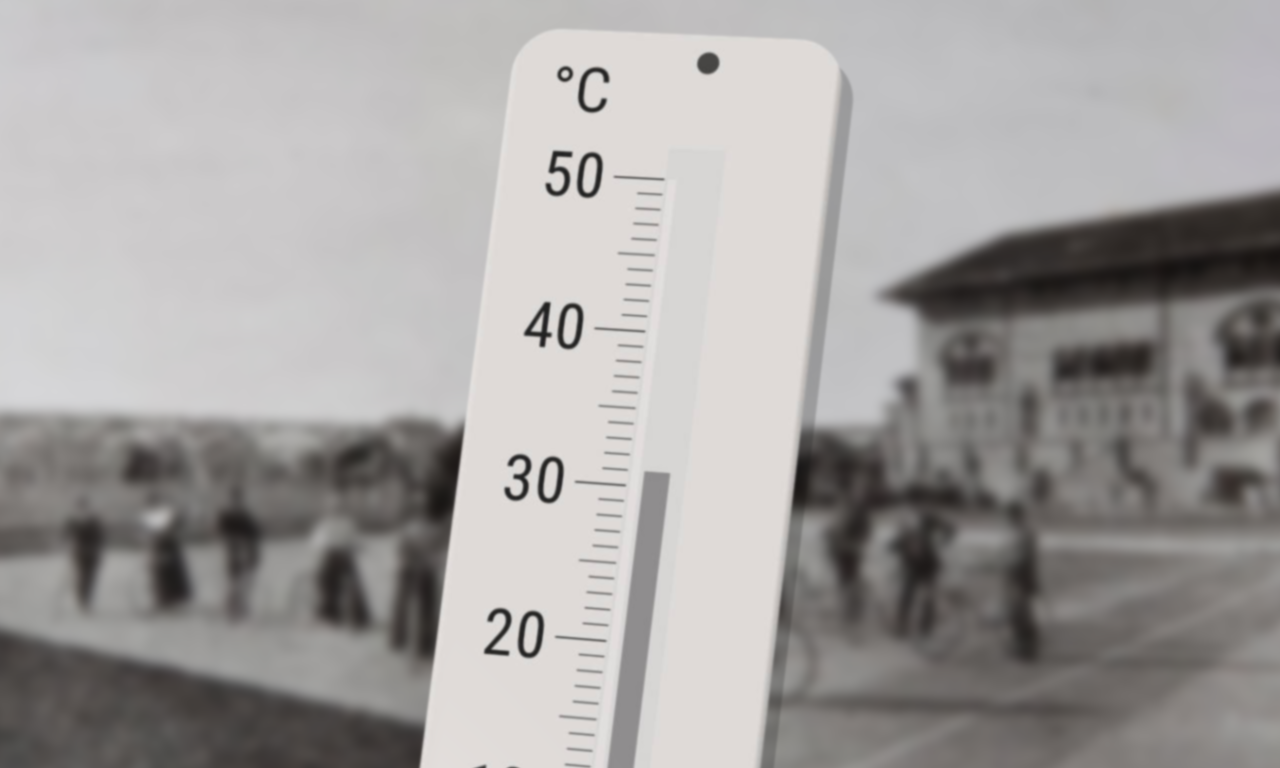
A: 31 °C
